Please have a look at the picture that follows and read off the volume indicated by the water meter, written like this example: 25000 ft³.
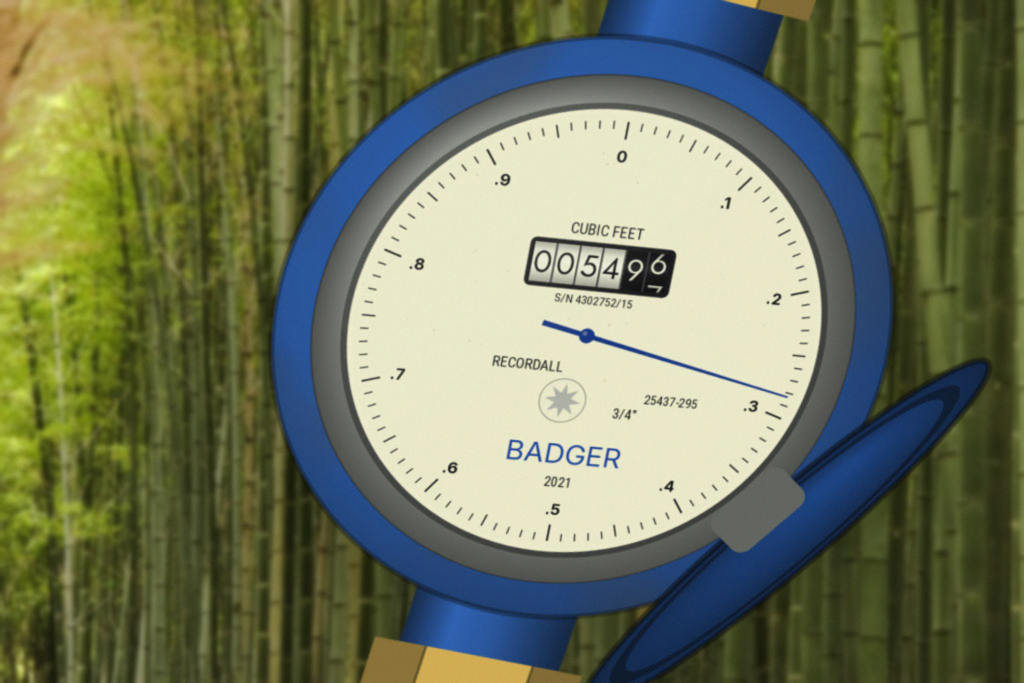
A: 5496.28 ft³
